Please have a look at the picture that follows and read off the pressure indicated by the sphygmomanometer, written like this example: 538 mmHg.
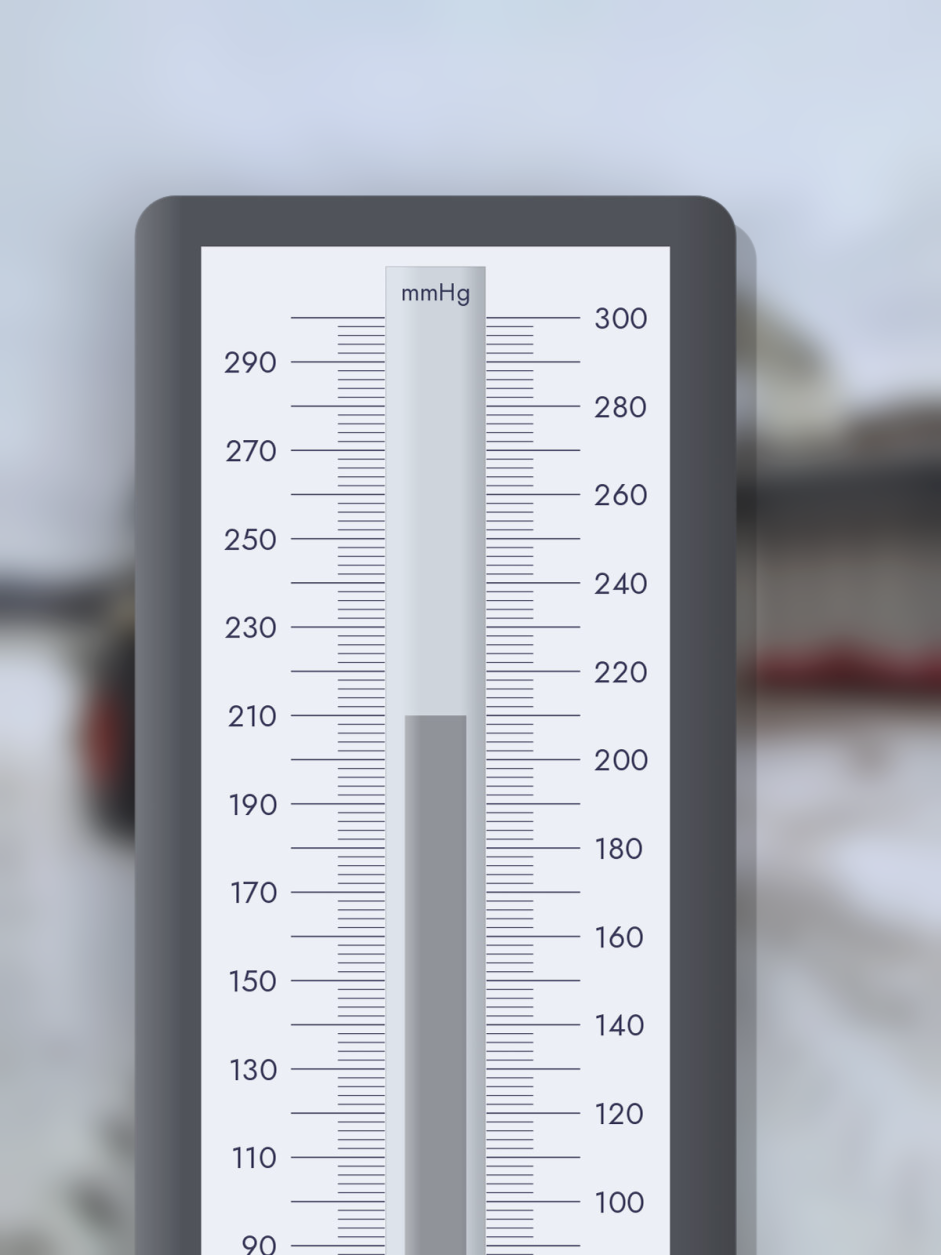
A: 210 mmHg
